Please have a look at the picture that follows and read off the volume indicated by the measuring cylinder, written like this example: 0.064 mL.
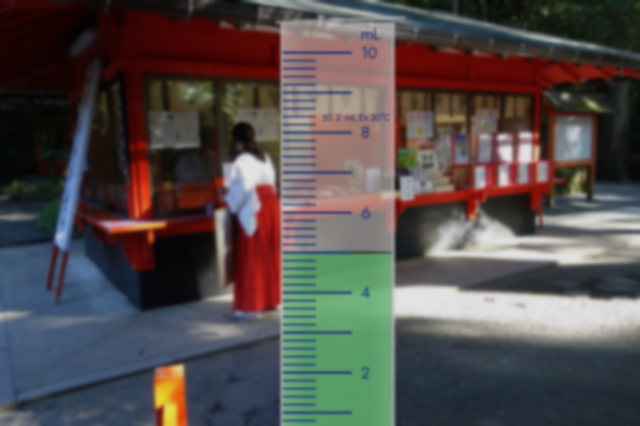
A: 5 mL
